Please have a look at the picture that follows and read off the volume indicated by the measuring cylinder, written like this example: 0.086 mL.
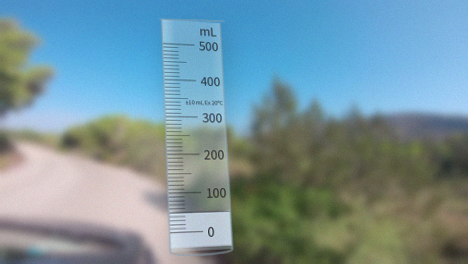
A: 50 mL
